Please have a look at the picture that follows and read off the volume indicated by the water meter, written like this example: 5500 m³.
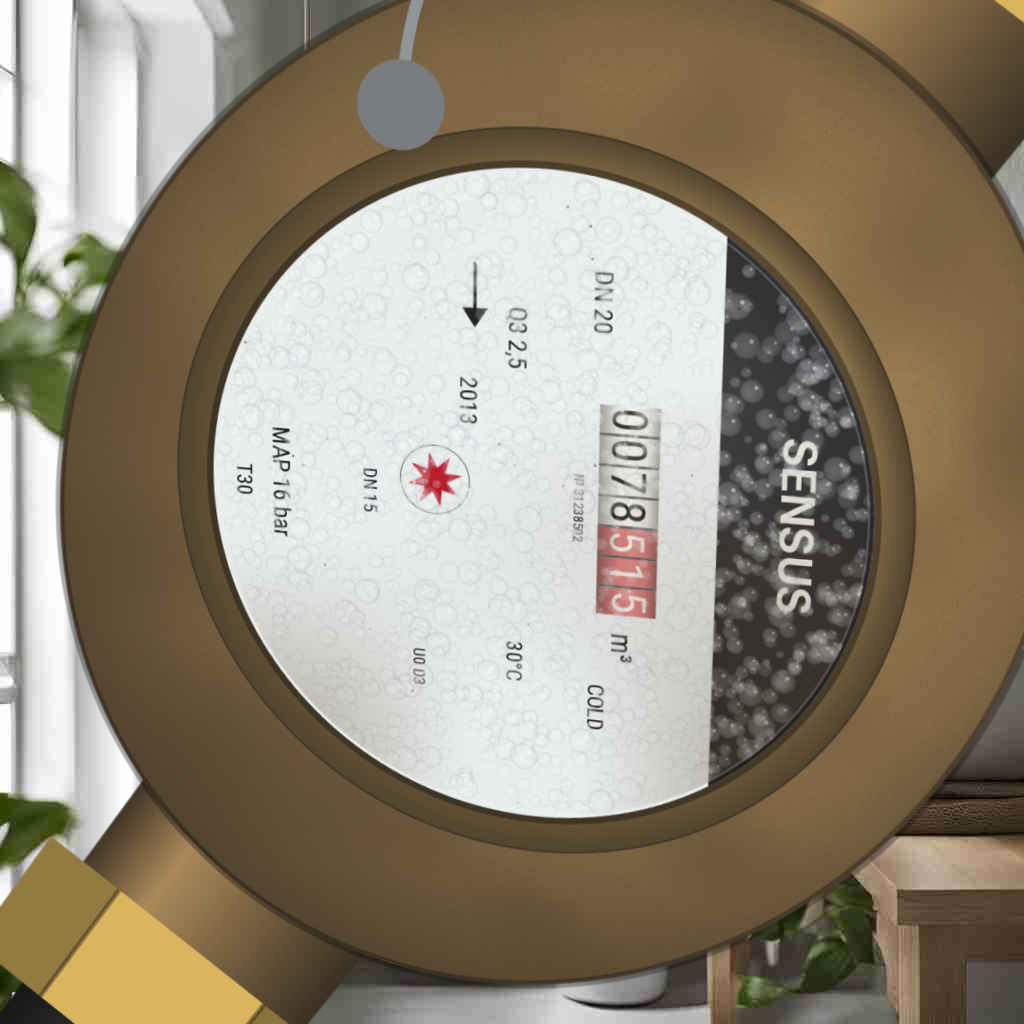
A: 78.515 m³
